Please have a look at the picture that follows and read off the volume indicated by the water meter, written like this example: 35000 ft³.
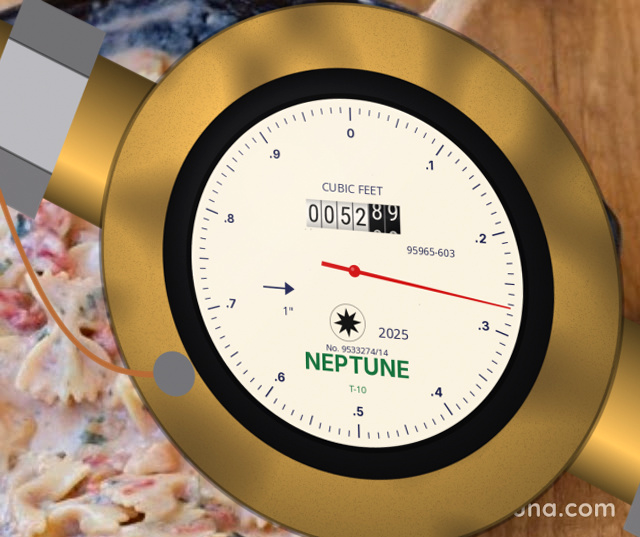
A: 5289.27 ft³
